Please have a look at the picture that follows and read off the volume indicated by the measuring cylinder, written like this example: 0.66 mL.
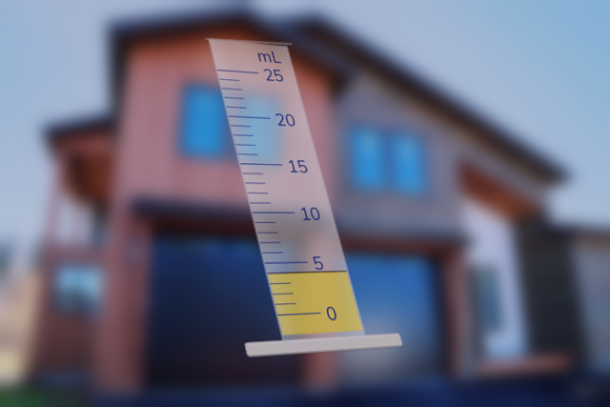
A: 4 mL
